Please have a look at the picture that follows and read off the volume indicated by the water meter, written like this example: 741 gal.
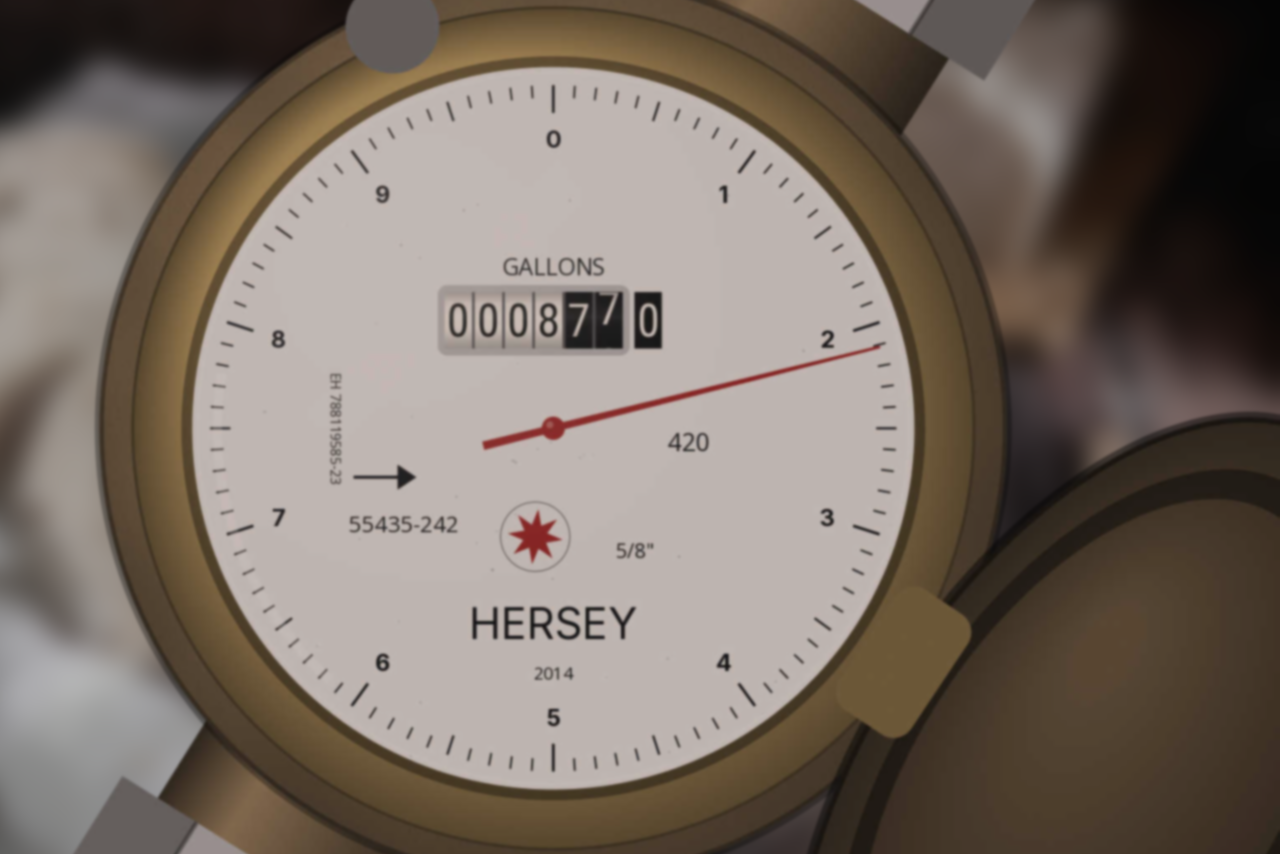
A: 8772.1 gal
